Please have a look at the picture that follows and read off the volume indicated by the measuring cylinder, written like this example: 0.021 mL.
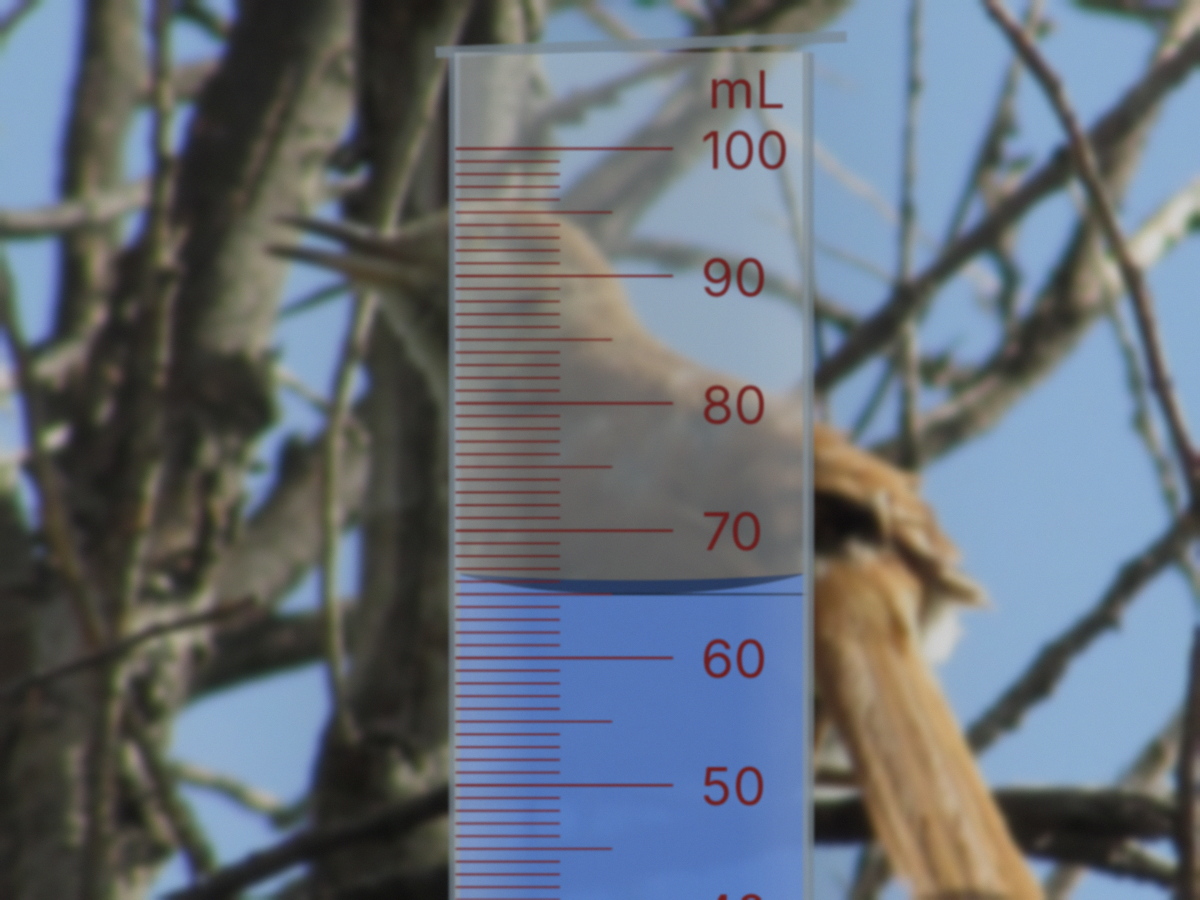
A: 65 mL
